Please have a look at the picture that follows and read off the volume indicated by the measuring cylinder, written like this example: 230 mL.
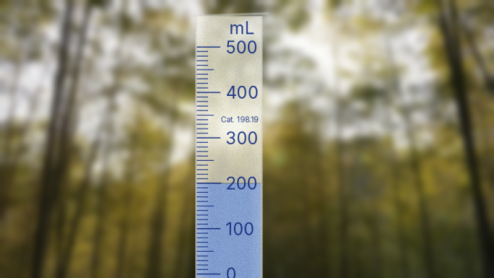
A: 200 mL
